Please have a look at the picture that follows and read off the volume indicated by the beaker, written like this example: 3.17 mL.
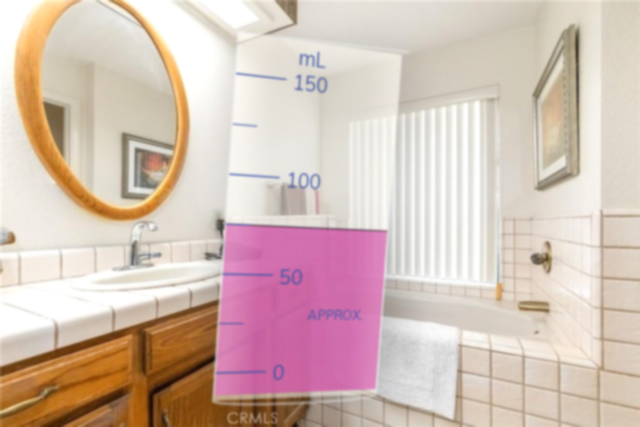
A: 75 mL
